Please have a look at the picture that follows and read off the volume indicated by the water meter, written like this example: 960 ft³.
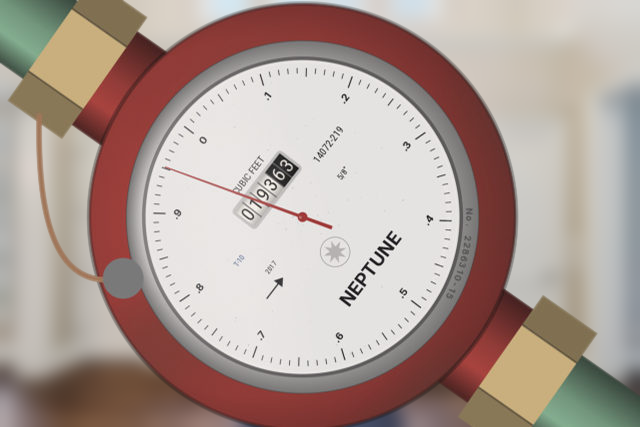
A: 19362.95 ft³
